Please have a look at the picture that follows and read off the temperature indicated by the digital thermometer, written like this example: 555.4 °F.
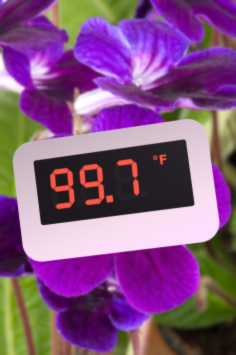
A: 99.7 °F
